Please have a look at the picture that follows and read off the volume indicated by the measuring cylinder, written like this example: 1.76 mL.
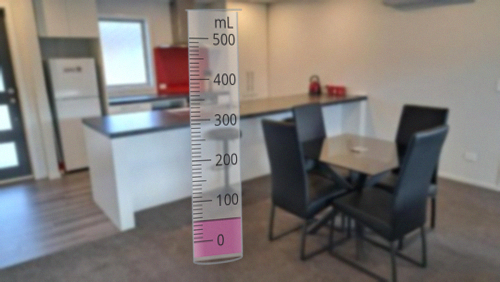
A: 50 mL
